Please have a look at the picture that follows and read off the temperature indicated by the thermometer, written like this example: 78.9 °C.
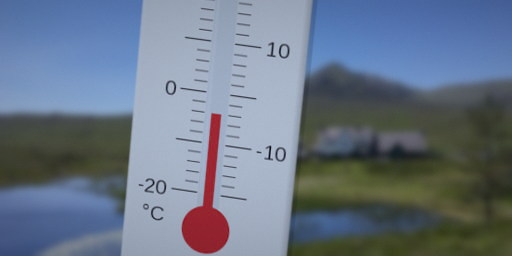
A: -4 °C
